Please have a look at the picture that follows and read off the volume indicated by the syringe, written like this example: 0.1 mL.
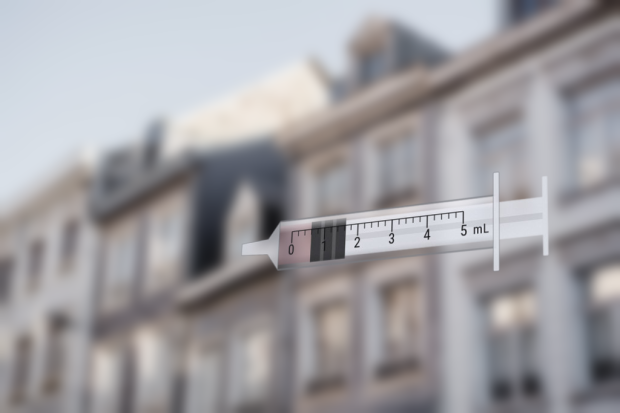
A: 0.6 mL
